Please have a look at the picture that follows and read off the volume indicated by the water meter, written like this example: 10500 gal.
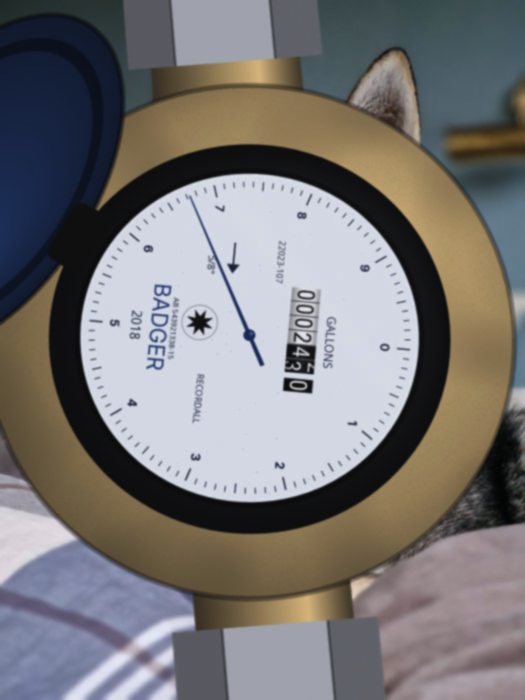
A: 2426.7 gal
